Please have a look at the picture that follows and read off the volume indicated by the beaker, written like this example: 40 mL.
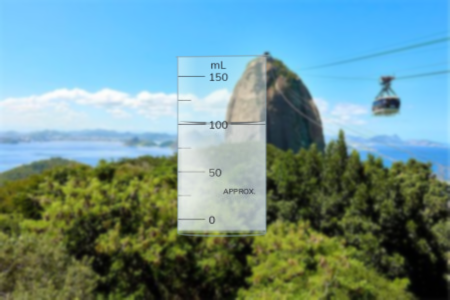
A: 100 mL
